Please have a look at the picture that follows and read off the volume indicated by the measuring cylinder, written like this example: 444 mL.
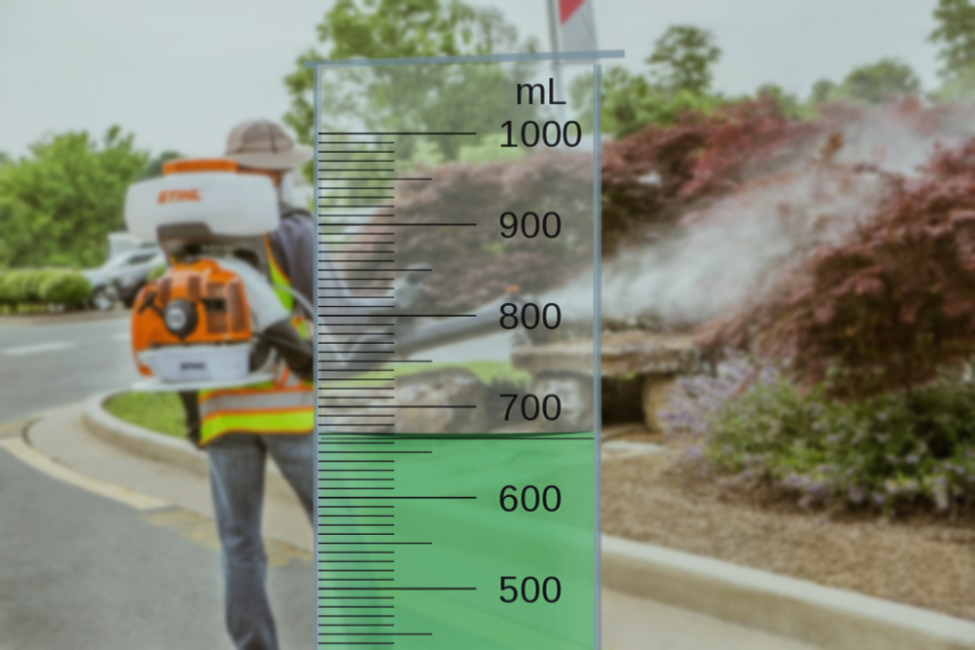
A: 665 mL
